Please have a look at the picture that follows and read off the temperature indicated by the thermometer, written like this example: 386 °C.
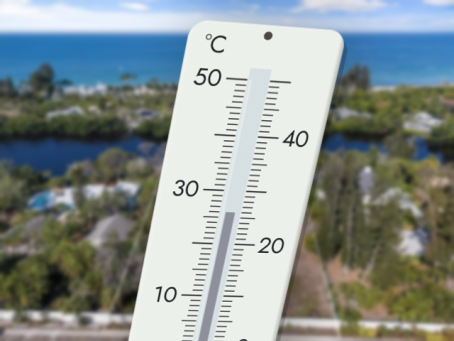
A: 26 °C
